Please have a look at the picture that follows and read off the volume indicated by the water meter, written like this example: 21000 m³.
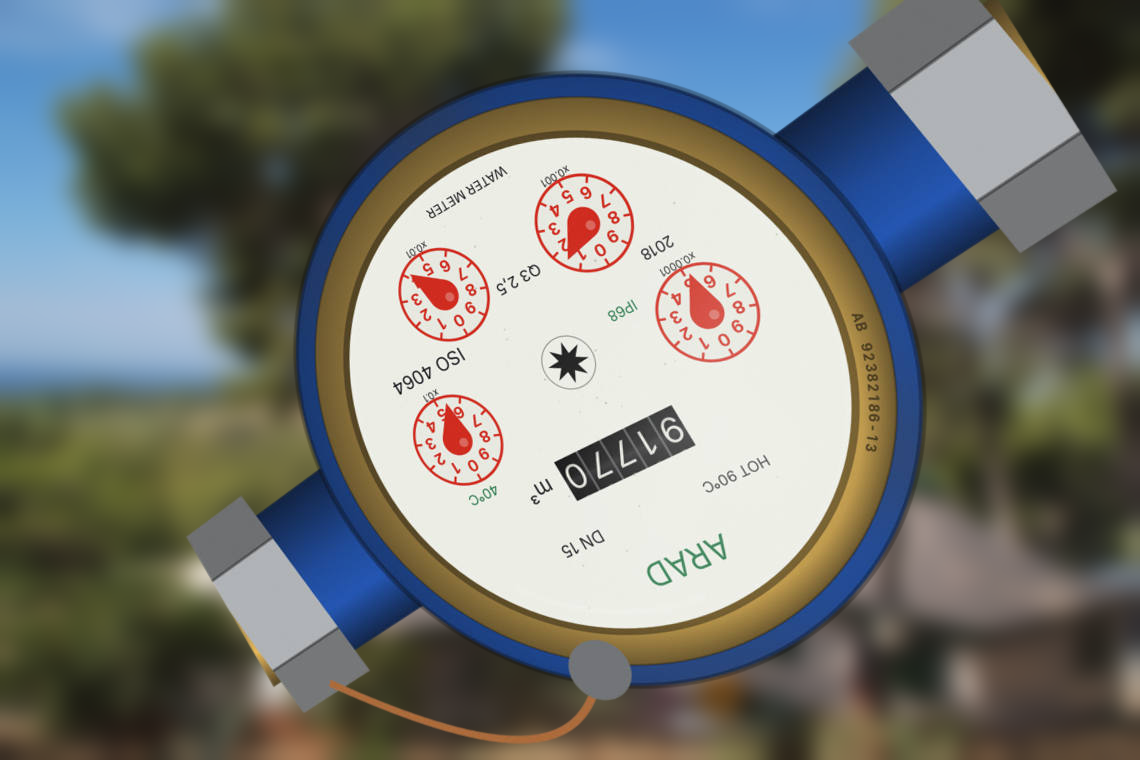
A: 91770.5415 m³
